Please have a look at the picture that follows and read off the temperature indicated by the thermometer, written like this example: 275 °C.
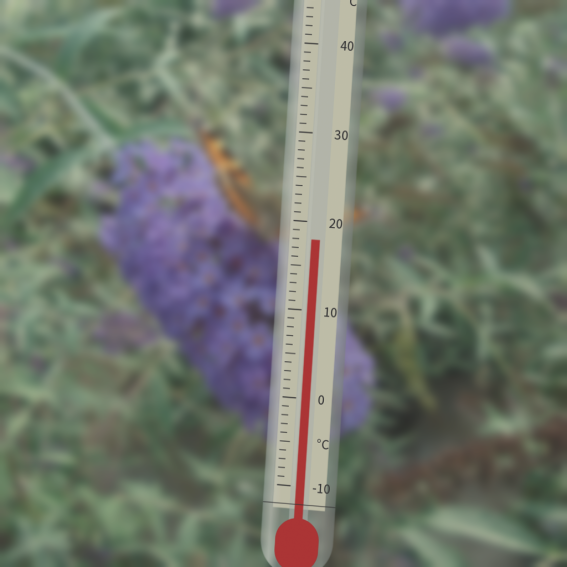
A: 18 °C
